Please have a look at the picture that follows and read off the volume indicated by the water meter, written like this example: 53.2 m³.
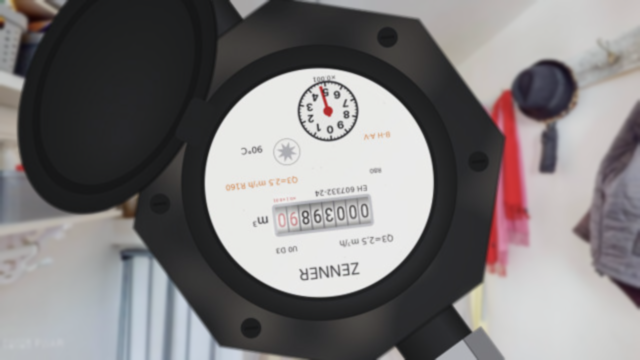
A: 398.904 m³
